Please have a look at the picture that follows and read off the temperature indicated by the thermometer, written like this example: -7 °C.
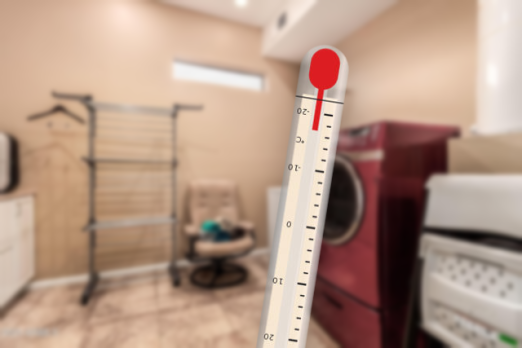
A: -17 °C
